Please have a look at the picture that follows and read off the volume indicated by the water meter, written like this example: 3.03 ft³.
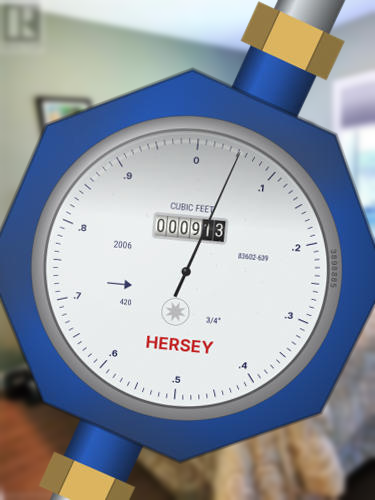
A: 913.05 ft³
